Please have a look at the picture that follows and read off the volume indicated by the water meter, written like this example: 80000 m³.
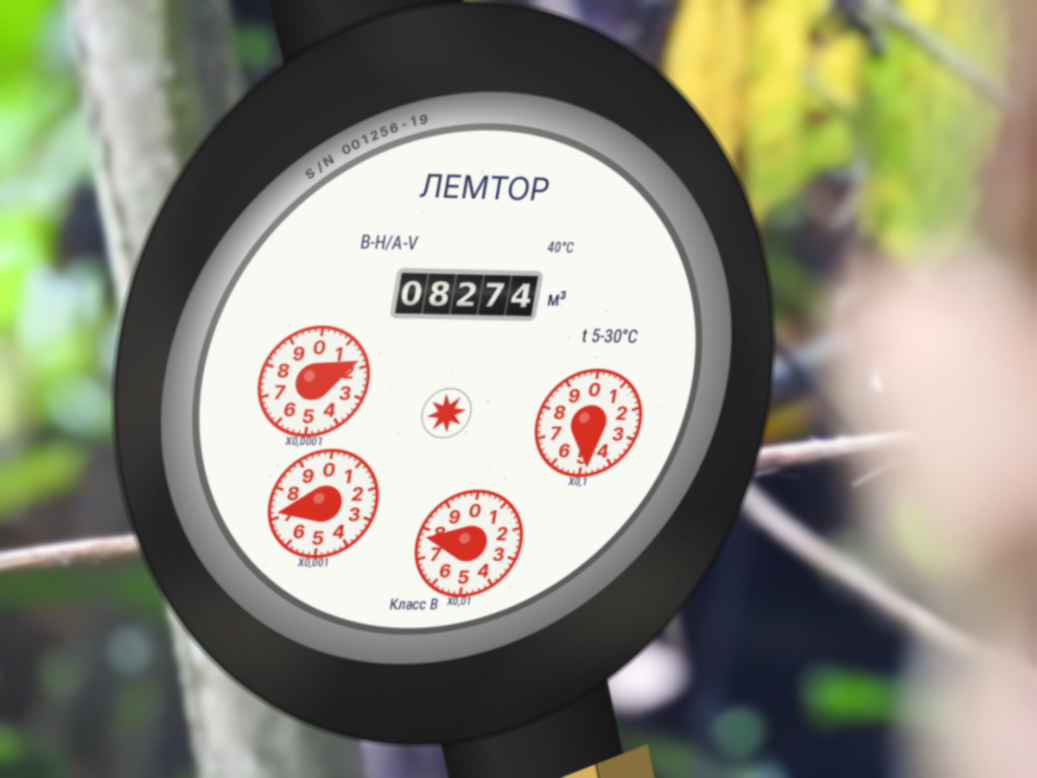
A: 8274.4771 m³
